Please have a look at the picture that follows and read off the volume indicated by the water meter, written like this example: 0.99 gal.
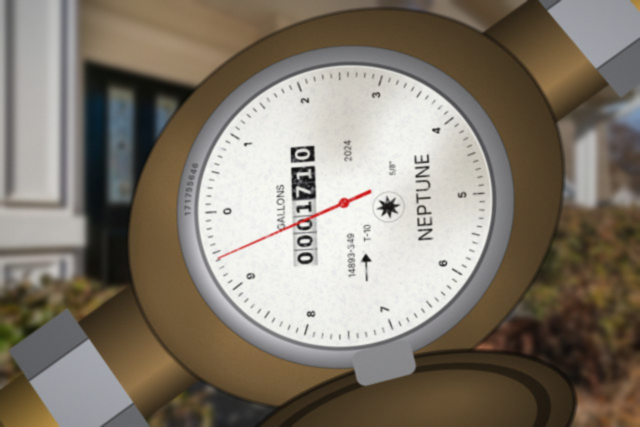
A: 1709.4 gal
